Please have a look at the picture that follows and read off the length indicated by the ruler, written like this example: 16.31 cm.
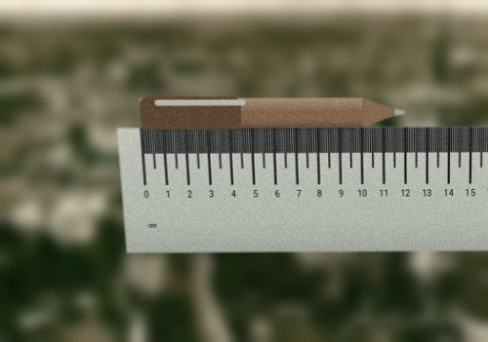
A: 12 cm
